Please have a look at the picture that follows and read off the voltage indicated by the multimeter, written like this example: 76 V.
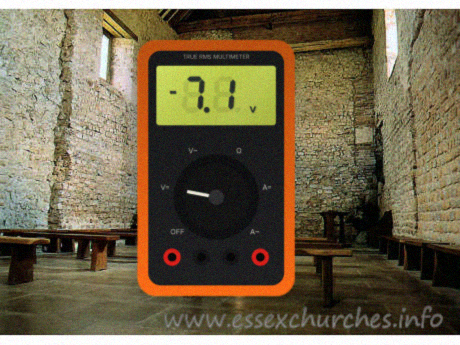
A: -7.1 V
